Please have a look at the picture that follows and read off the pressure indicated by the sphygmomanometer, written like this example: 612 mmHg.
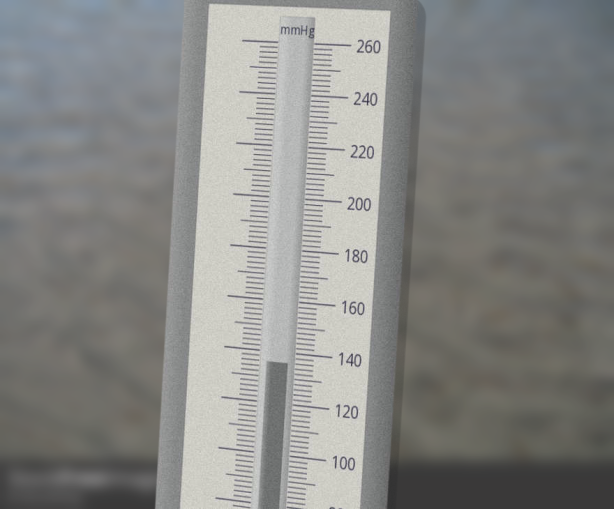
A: 136 mmHg
